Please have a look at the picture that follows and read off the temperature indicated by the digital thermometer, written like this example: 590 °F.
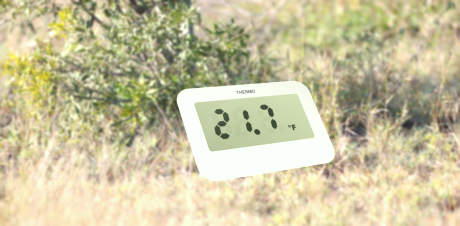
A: 21.7 °F
